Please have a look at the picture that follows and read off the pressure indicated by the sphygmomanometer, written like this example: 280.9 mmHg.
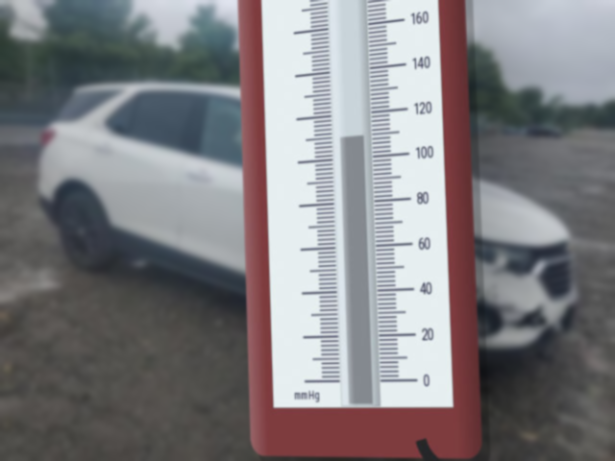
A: 110 mmHg
